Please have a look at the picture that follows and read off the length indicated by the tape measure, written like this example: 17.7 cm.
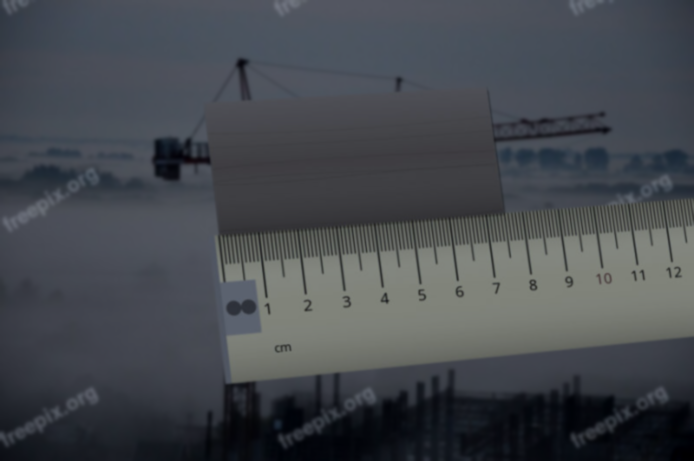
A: 7.5 cm
